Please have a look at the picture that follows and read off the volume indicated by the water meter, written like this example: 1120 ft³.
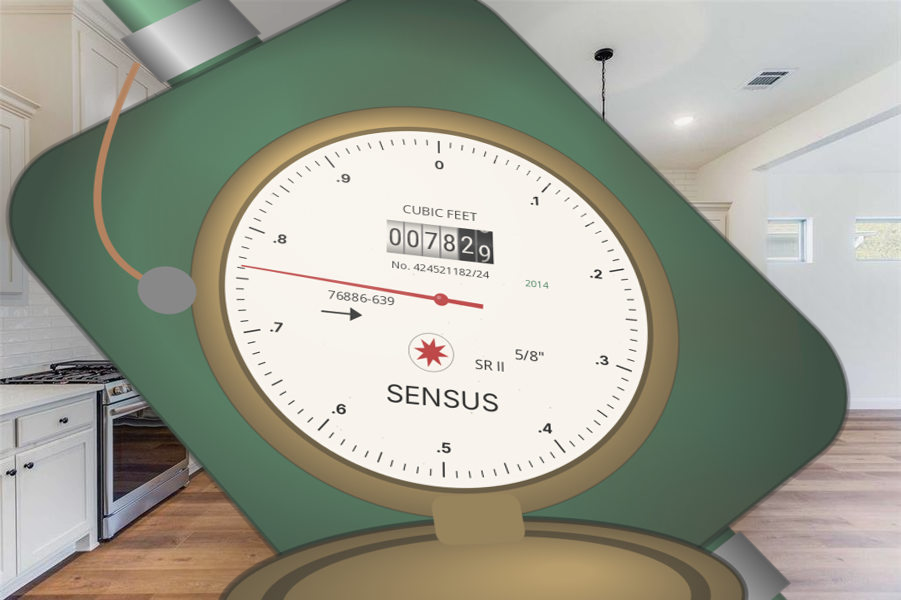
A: 7828.76 ft³
